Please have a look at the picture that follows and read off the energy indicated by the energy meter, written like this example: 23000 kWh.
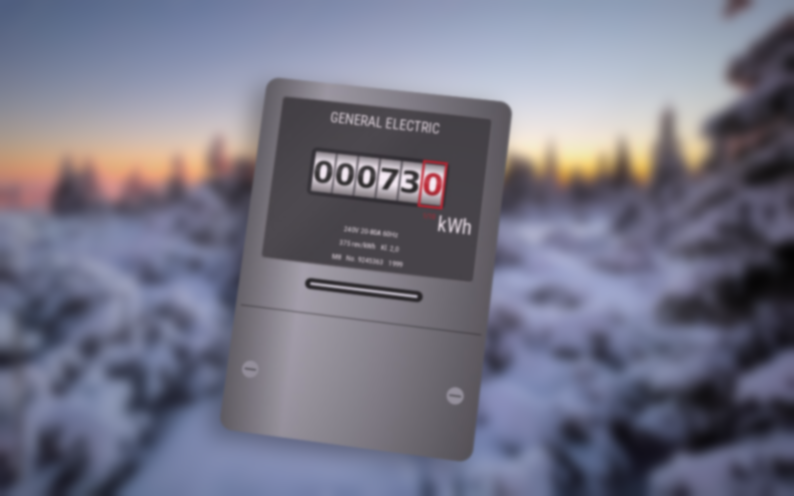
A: 73.0 kWh
